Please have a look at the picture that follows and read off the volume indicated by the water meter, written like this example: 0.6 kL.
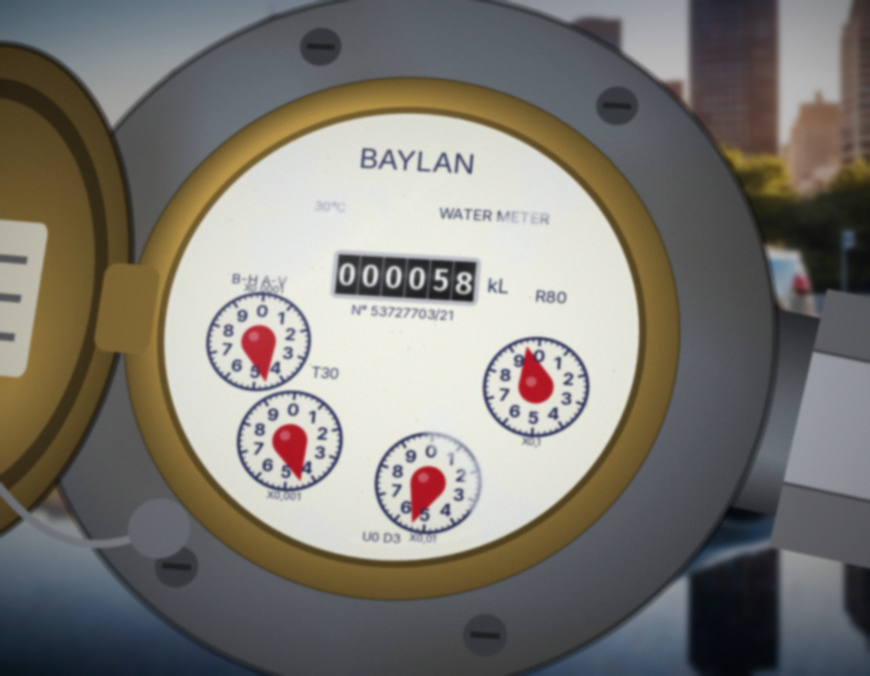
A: 57.9544 kL
